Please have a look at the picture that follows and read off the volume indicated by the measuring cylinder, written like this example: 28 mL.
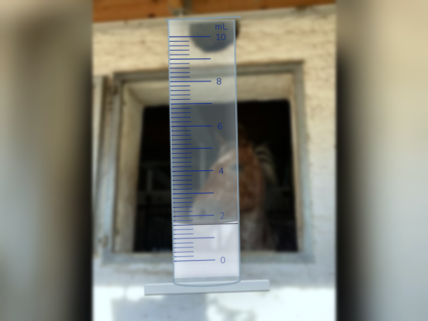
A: 1.6 mL
